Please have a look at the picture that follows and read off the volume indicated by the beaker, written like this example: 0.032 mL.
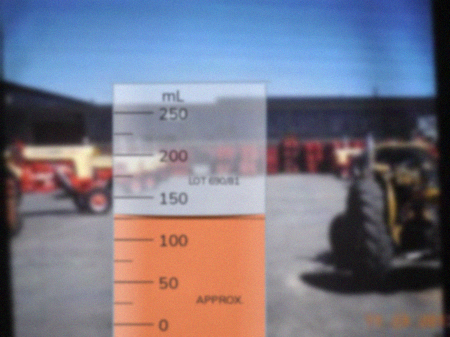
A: 125 mL
